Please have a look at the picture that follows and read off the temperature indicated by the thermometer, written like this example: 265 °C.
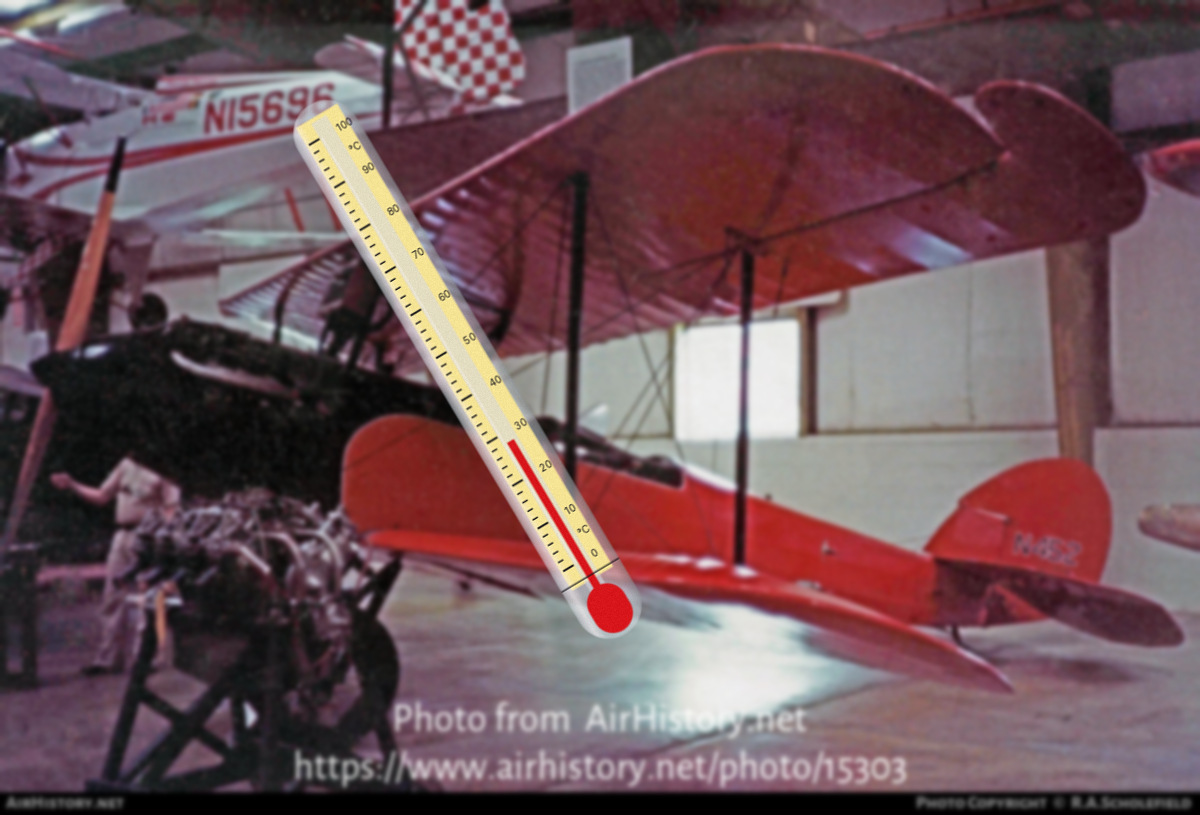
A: 28 °C
